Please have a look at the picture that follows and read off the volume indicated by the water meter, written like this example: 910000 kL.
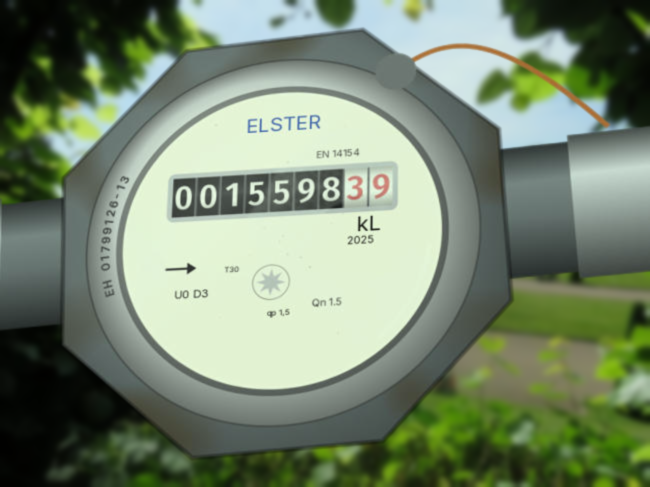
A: 15598.39 kL
